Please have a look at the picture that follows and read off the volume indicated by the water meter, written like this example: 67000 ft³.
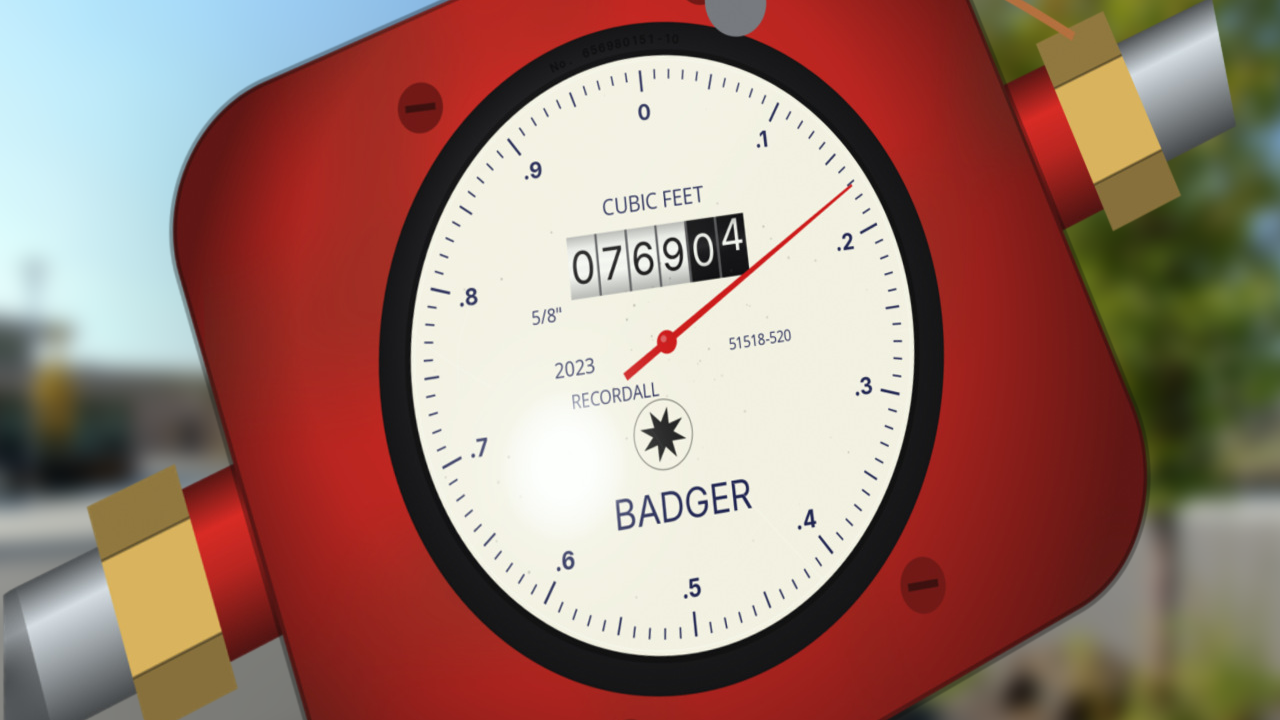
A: 76904.17 ft³
